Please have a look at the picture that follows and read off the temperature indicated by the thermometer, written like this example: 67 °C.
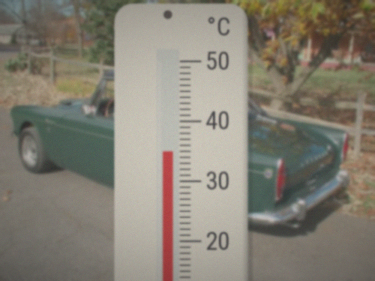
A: 35 °C
